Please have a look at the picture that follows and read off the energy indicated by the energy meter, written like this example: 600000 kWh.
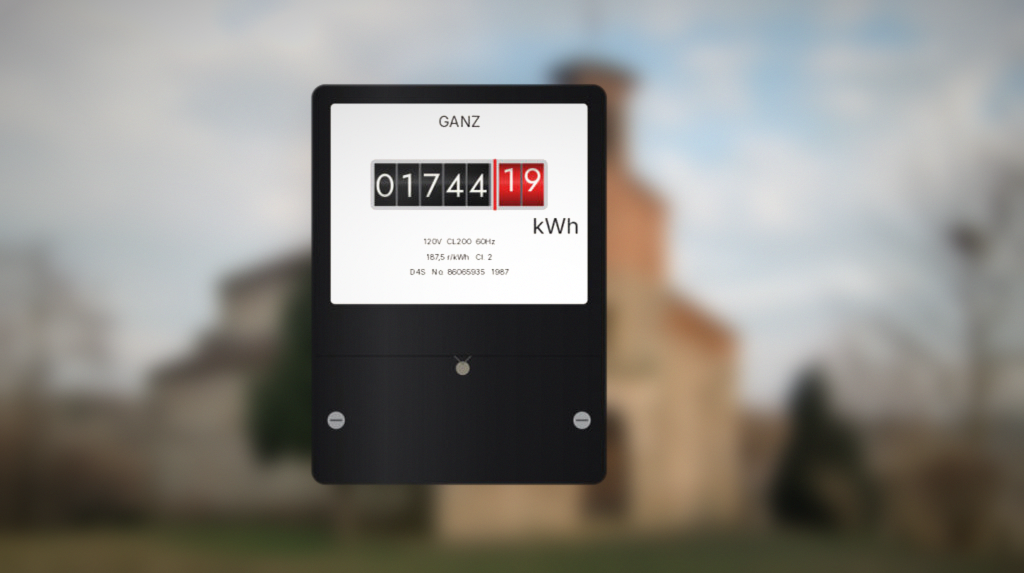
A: 1744.19 kWh
